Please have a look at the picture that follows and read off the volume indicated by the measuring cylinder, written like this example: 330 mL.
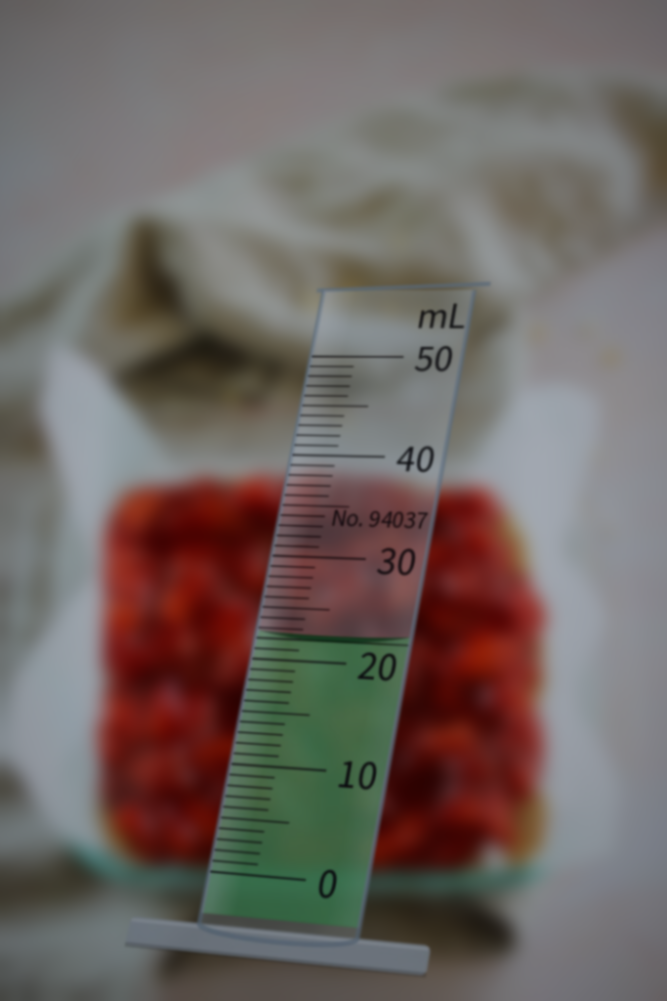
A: 22 mL
